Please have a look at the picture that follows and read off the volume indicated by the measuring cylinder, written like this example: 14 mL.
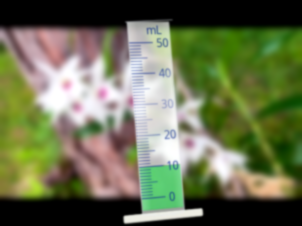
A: 10 mL
